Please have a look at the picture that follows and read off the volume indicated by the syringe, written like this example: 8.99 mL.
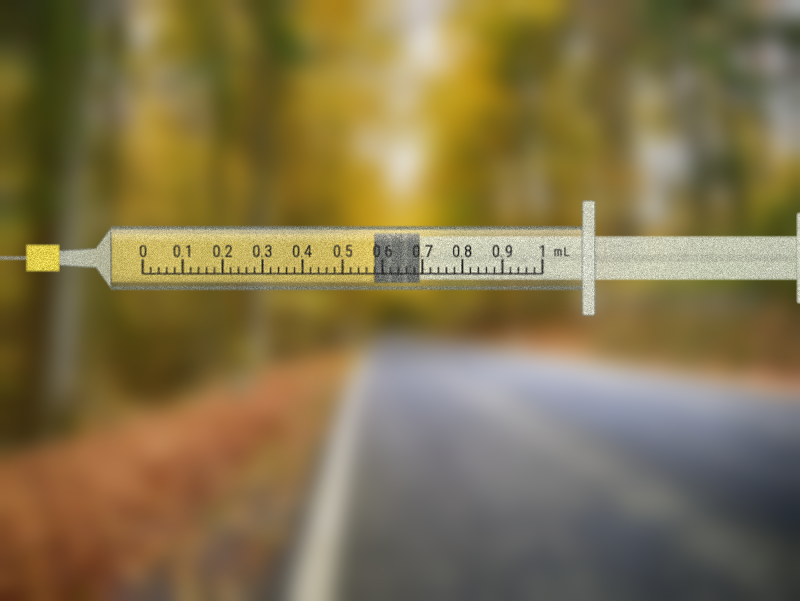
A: 0.58 mL
